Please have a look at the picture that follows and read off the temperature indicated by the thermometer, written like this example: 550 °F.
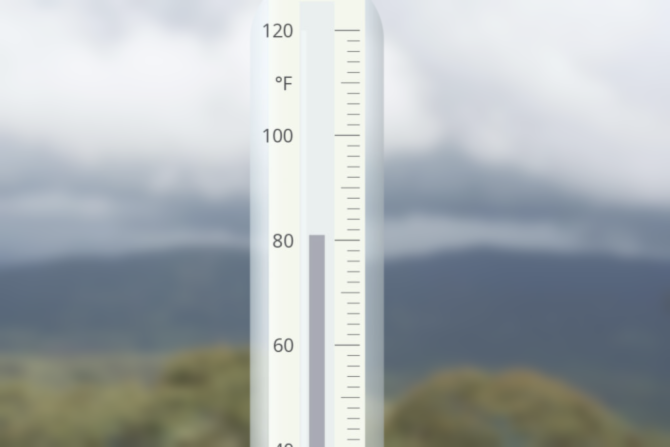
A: 81 °F
